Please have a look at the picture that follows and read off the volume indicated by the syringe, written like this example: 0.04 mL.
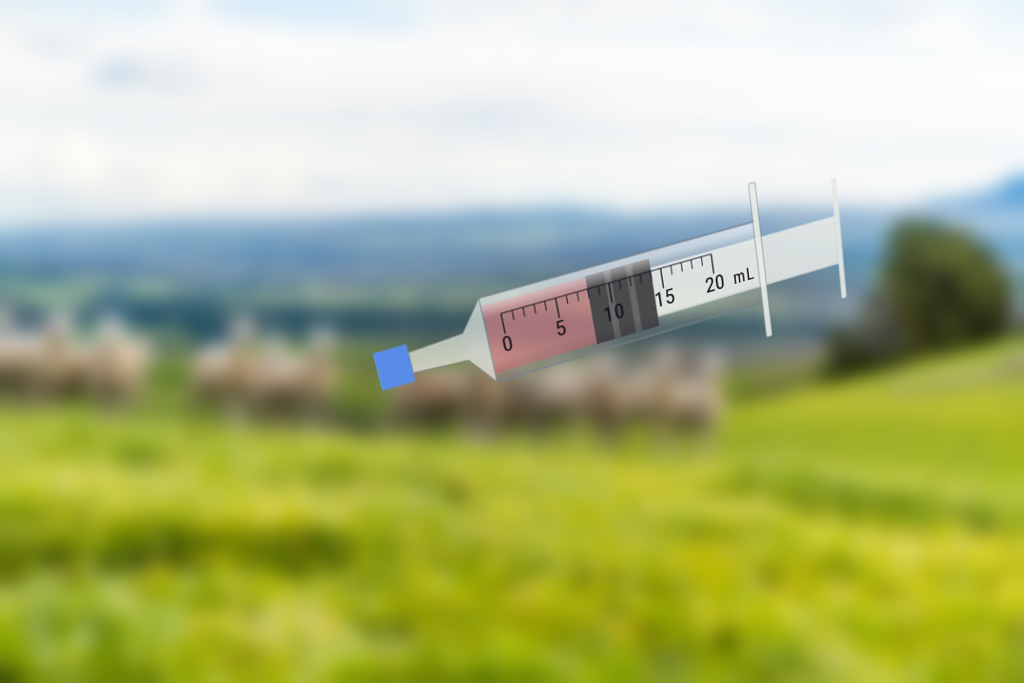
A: 8 mL
